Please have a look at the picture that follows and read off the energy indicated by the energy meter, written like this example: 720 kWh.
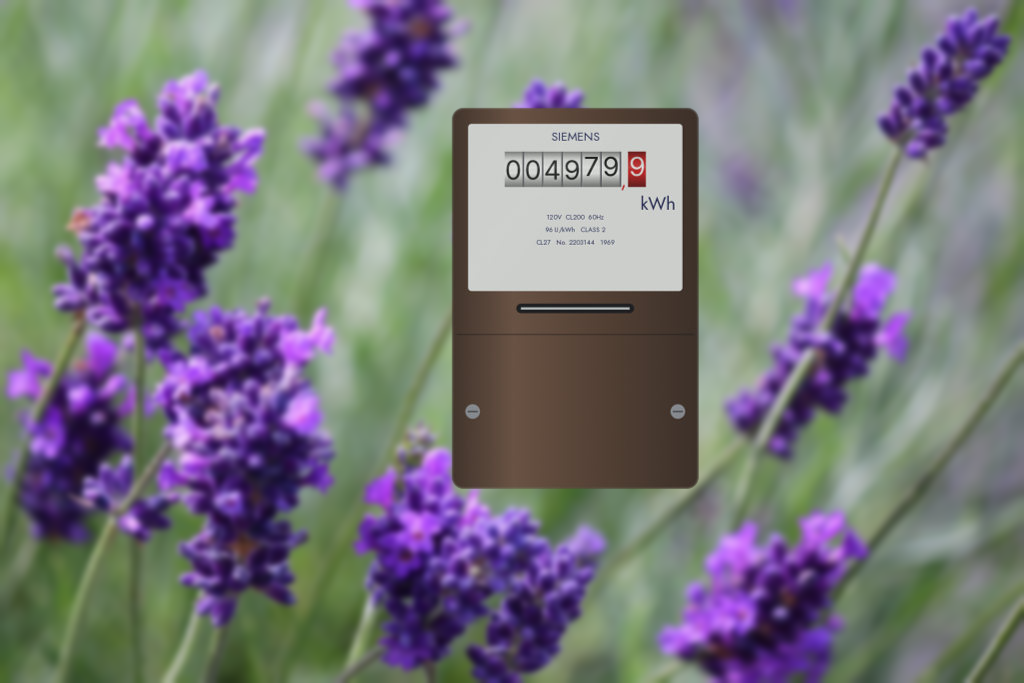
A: 4979.9 kWh
